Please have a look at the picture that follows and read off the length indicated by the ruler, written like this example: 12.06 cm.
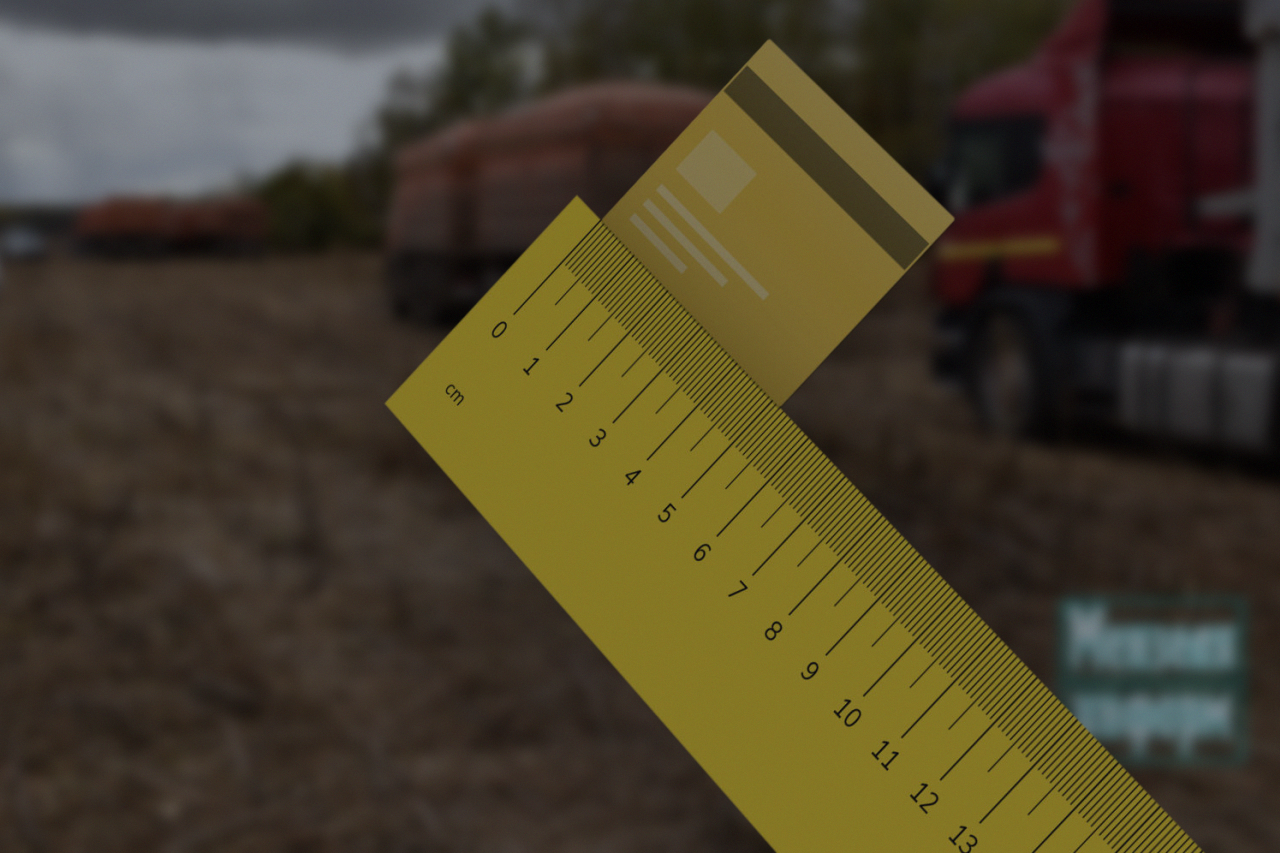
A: 5.2 cm
